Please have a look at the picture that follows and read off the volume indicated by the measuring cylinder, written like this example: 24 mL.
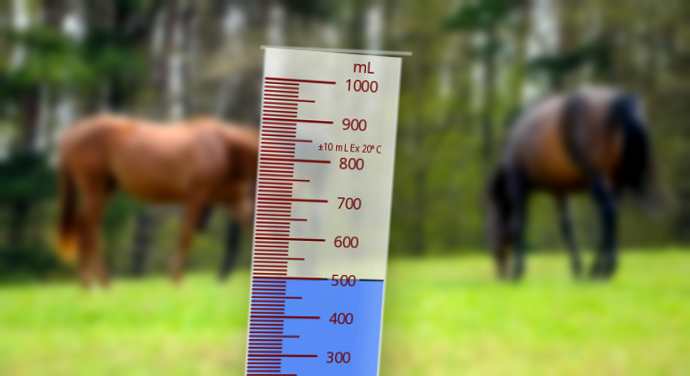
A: 500 mL
